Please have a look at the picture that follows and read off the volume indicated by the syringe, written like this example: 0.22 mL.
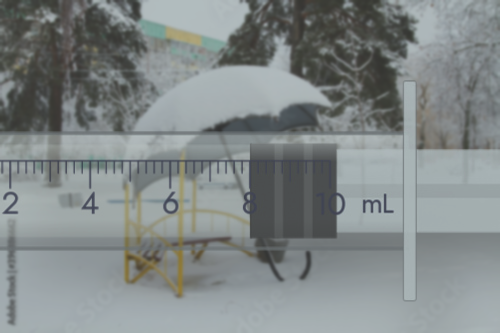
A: 8 mL
